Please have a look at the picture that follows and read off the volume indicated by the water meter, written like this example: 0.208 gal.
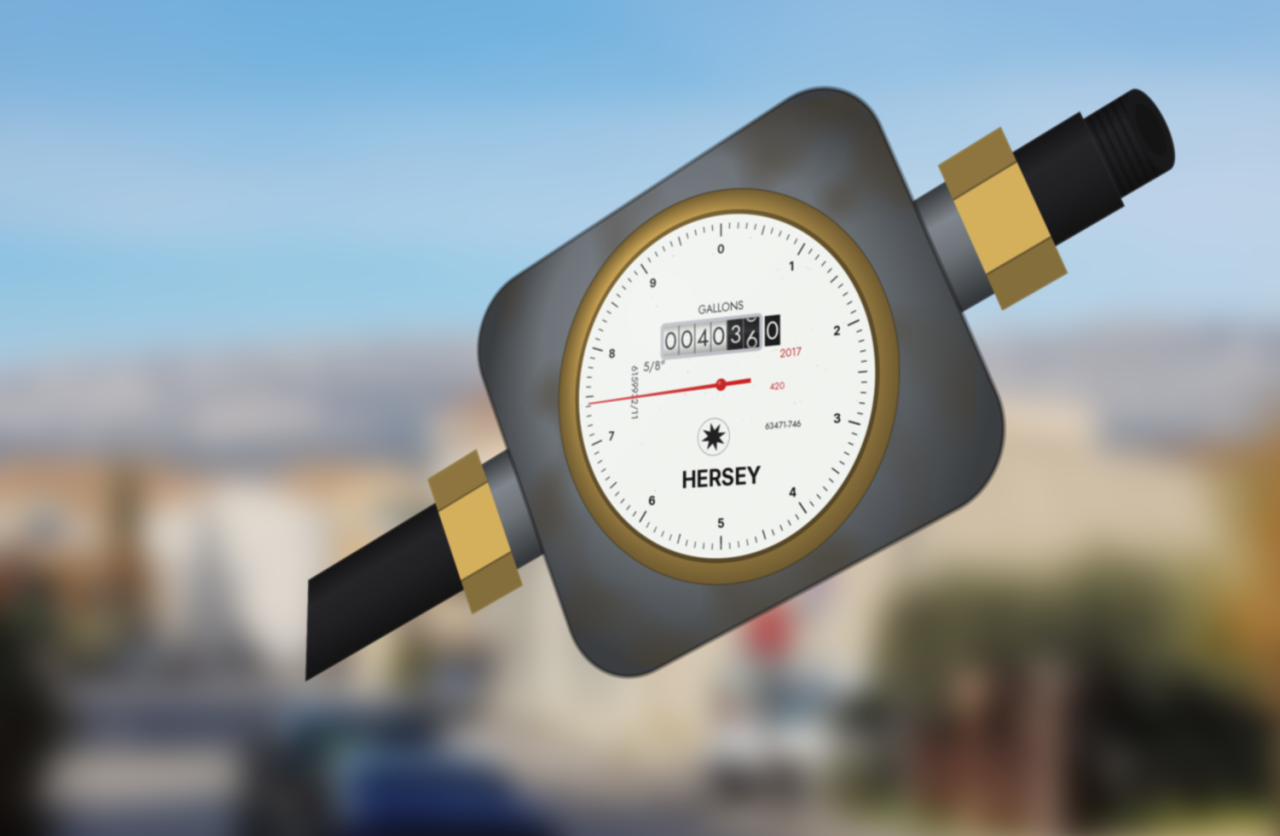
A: 40357.4 gal
